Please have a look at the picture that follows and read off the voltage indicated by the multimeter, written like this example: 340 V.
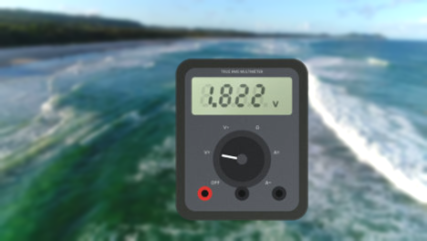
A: 1.822 V
